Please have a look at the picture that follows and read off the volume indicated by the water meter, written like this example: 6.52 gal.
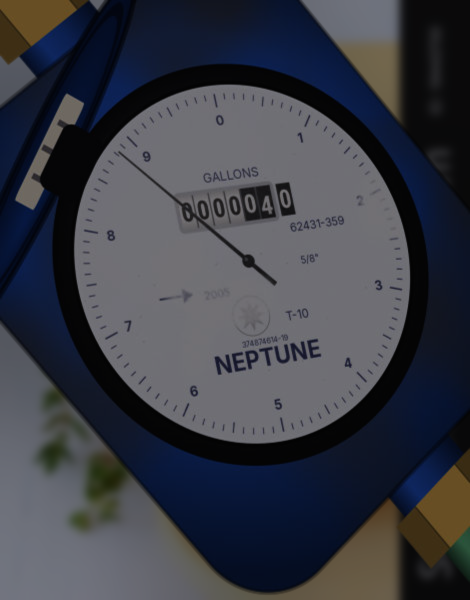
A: 38.8 gal
